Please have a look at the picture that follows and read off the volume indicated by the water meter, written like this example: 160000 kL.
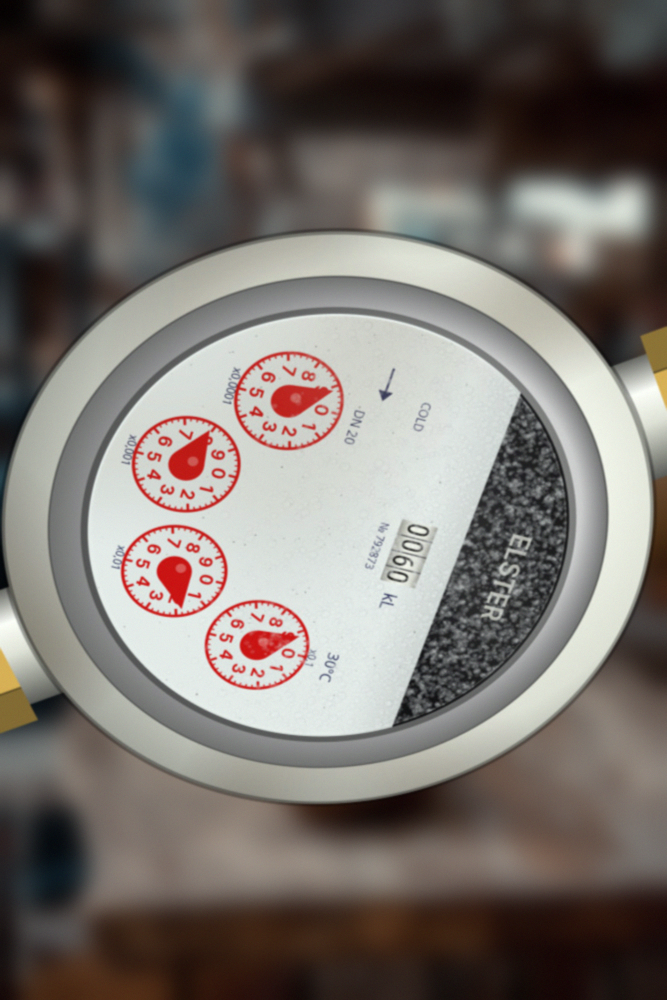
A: 59.9179 kL
